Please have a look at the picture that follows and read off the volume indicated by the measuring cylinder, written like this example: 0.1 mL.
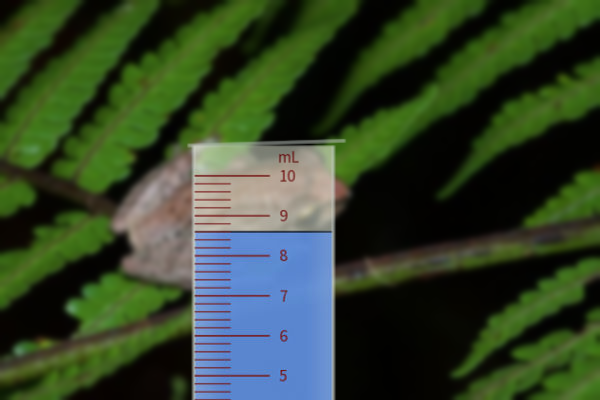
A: 8.6 mL
